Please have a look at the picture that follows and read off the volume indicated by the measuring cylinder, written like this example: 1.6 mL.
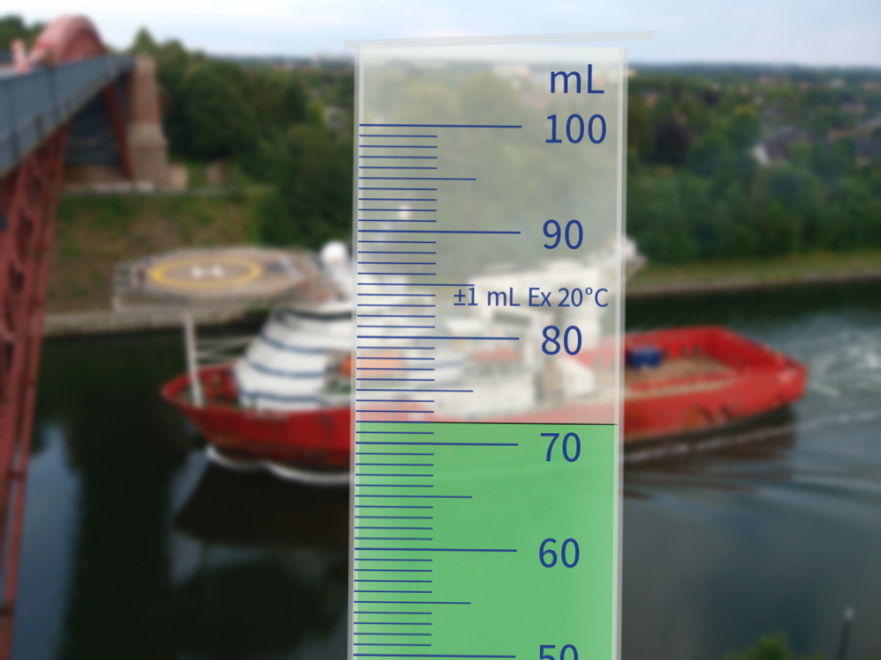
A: 72 mL
